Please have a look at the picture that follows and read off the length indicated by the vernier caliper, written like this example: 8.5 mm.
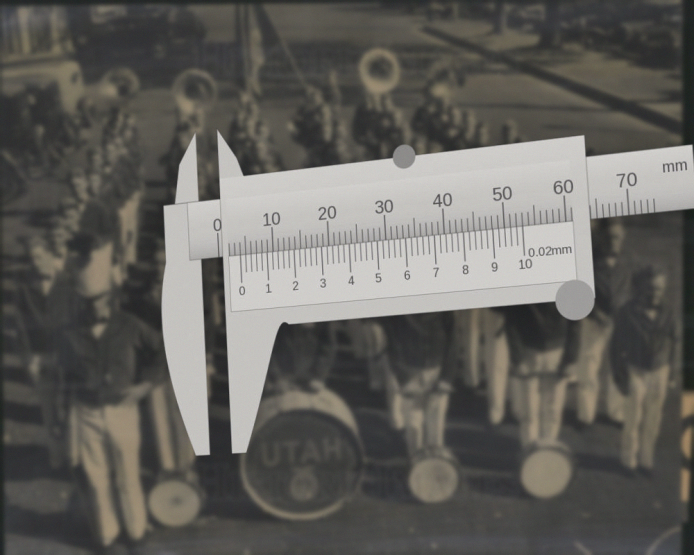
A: 4.0 mm
